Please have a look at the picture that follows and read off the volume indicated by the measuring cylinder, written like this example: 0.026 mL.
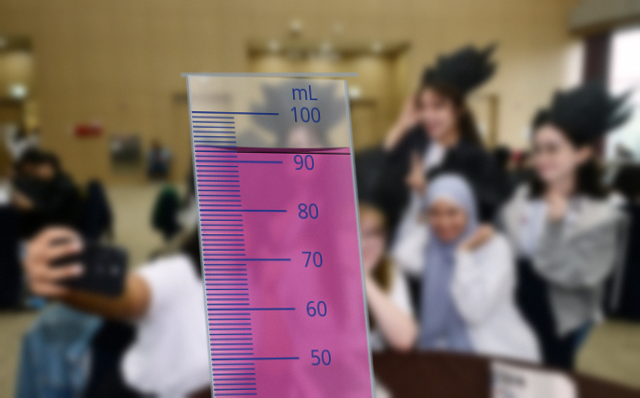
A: 92 mL
